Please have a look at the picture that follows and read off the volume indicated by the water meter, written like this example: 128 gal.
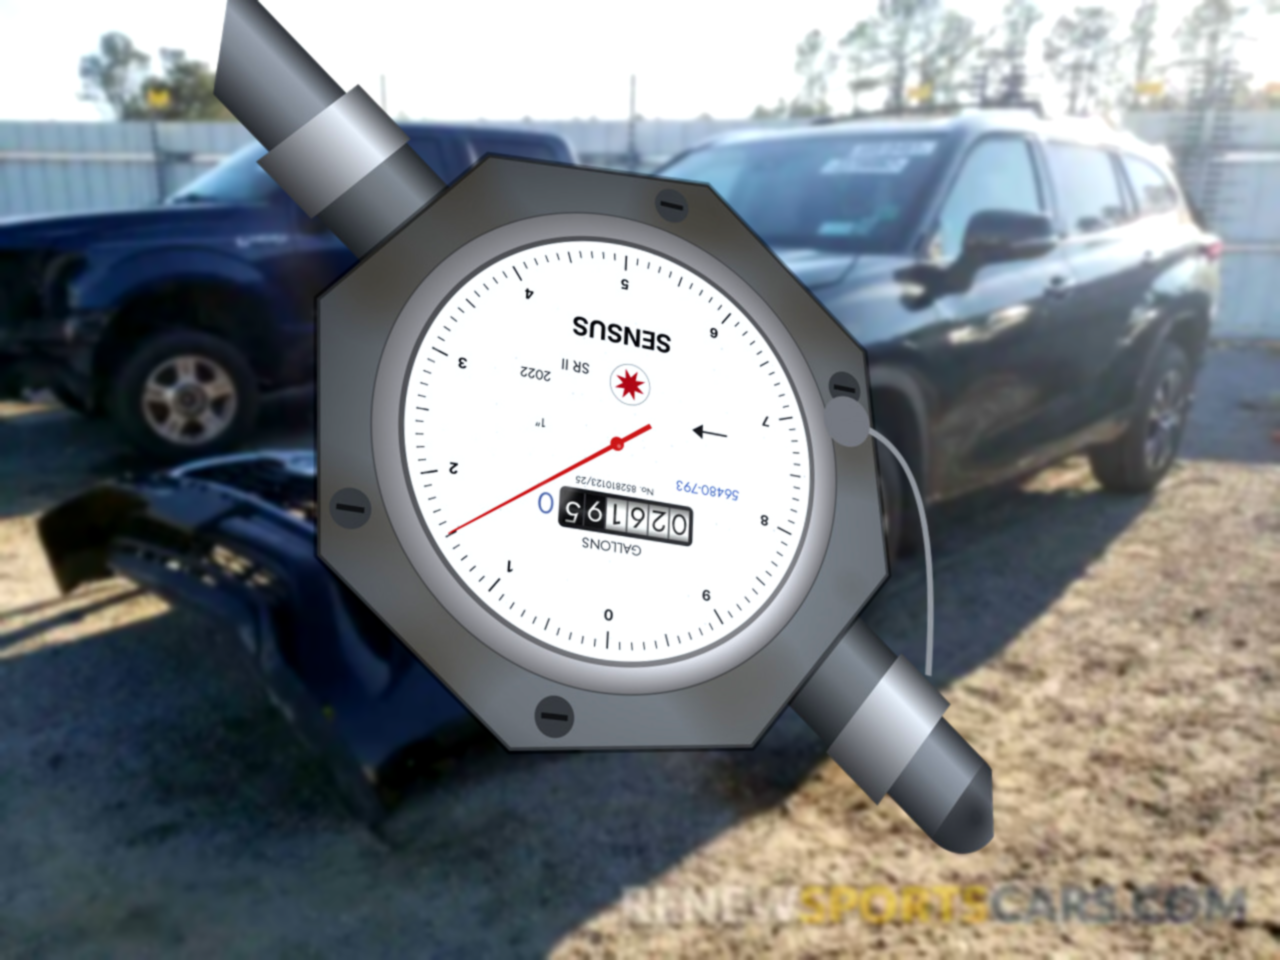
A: 261951.5 gal
